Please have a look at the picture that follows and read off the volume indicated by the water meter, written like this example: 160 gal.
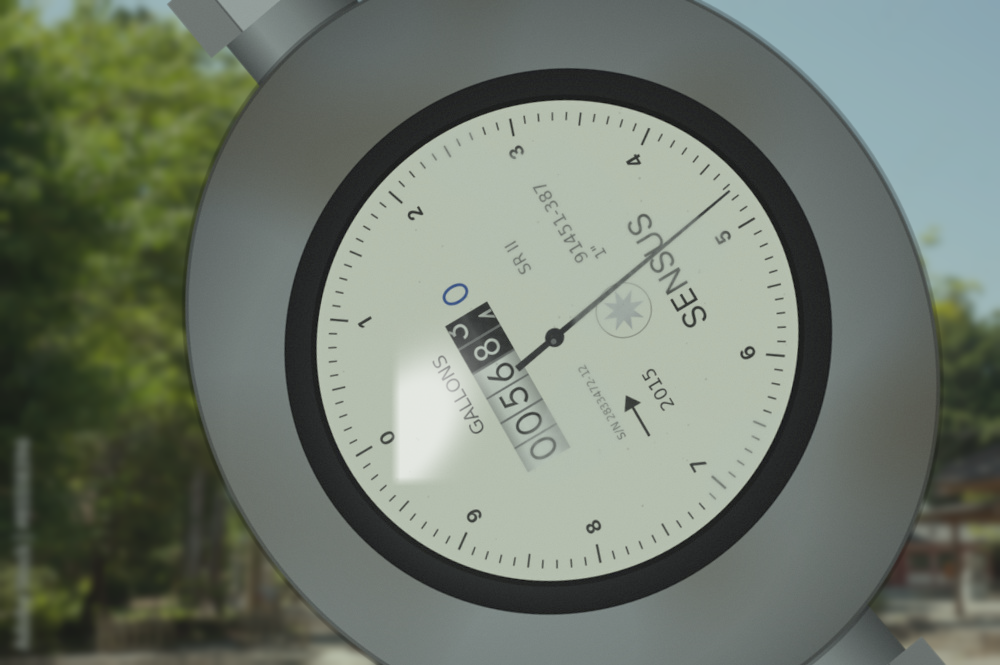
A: 56834.7 gal
